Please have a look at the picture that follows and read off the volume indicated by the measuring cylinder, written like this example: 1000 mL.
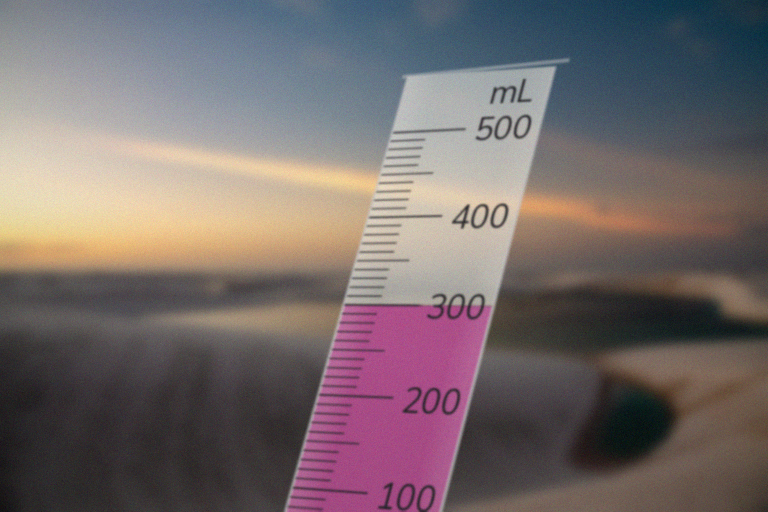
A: 300 mL
